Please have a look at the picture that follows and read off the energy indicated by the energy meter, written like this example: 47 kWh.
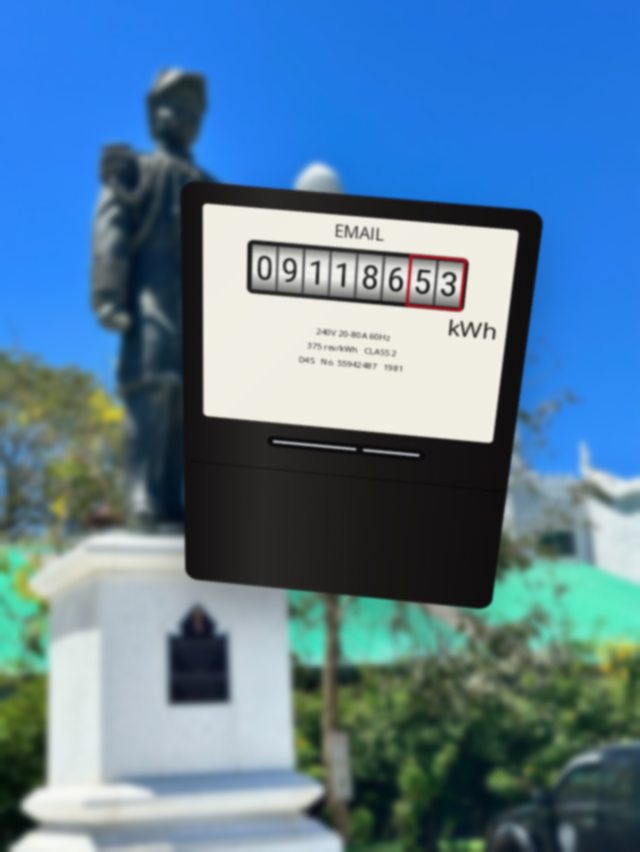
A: 91186.53 kWh
